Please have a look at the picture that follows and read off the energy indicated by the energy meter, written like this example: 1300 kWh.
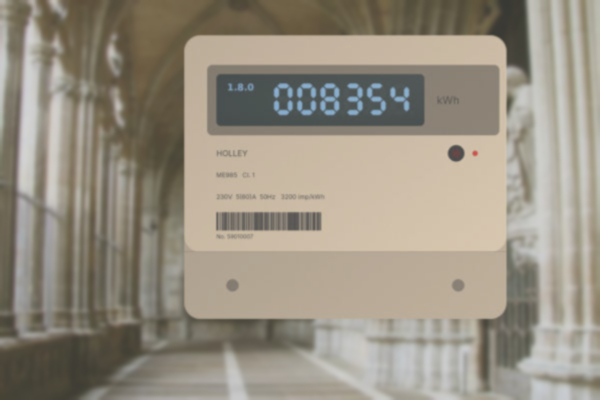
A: 8354 kWh
